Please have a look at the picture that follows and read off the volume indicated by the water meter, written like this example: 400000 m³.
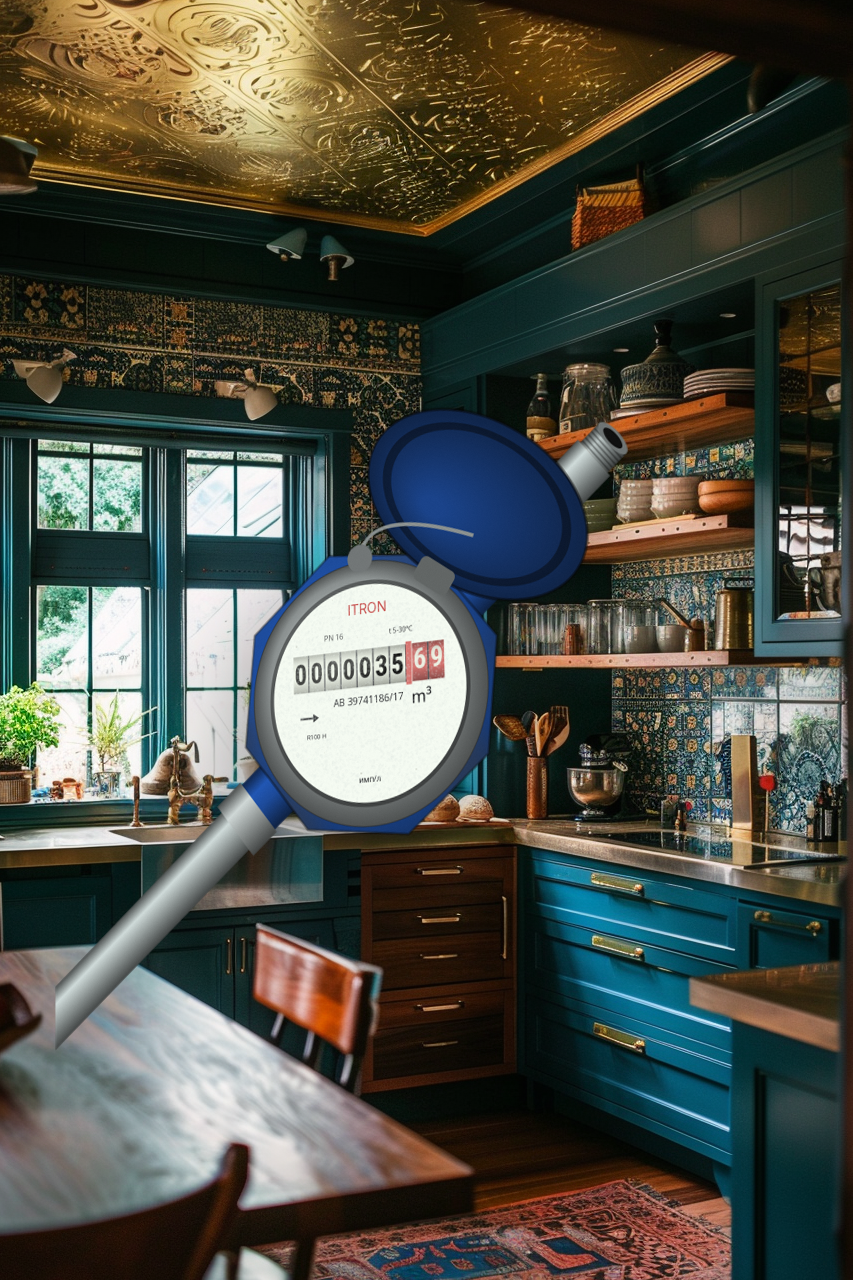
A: 35.69 m³
